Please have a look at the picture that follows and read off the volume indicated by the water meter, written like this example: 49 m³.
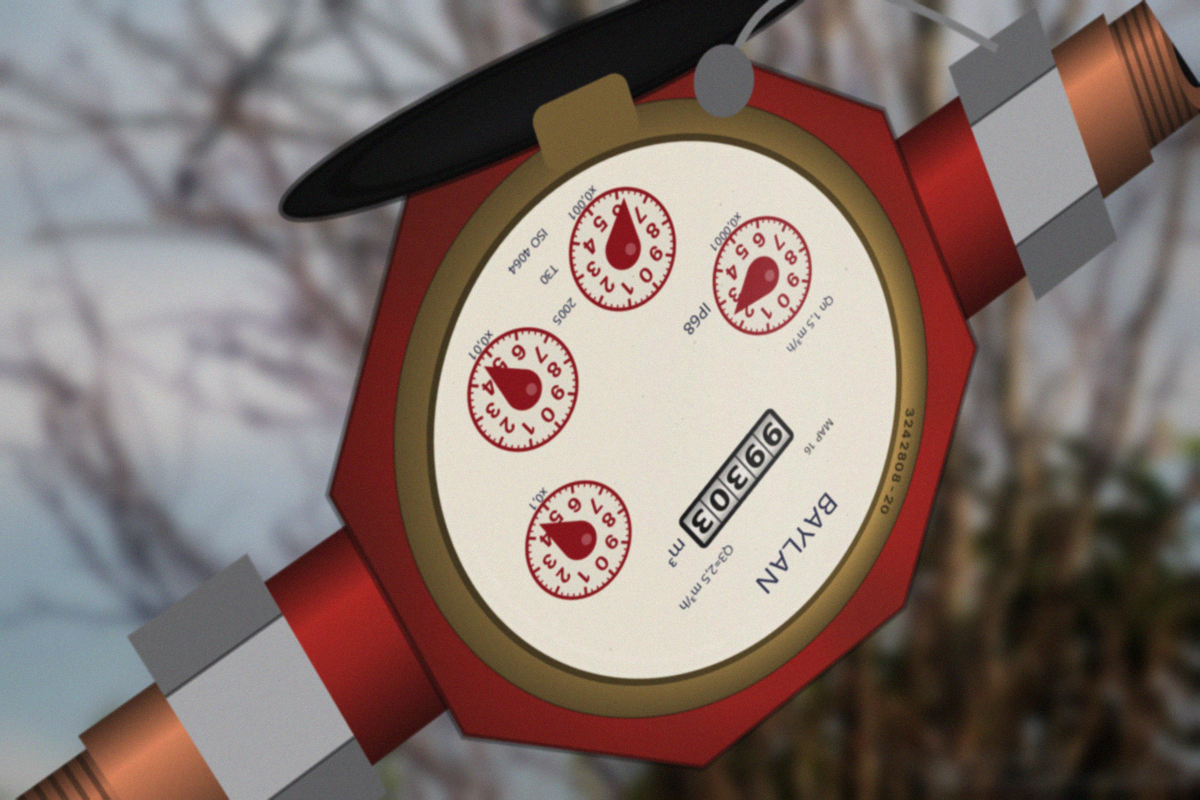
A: 99303.4462 m³
